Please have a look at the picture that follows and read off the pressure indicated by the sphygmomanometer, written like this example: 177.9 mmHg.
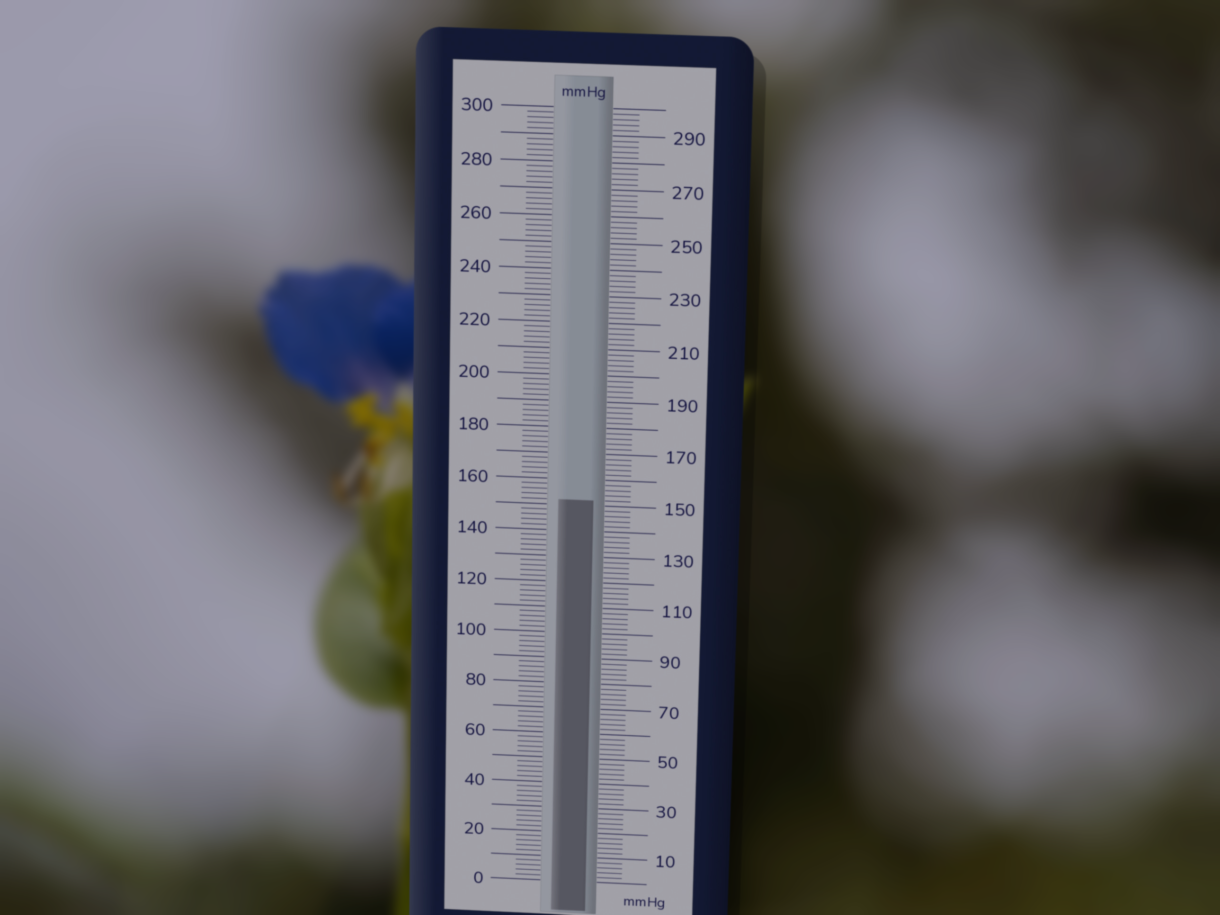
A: 152 mmHg
